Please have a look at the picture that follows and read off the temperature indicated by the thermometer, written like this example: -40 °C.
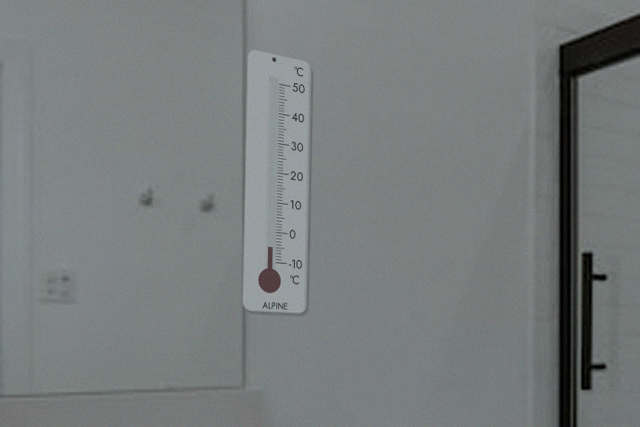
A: -5 °C
